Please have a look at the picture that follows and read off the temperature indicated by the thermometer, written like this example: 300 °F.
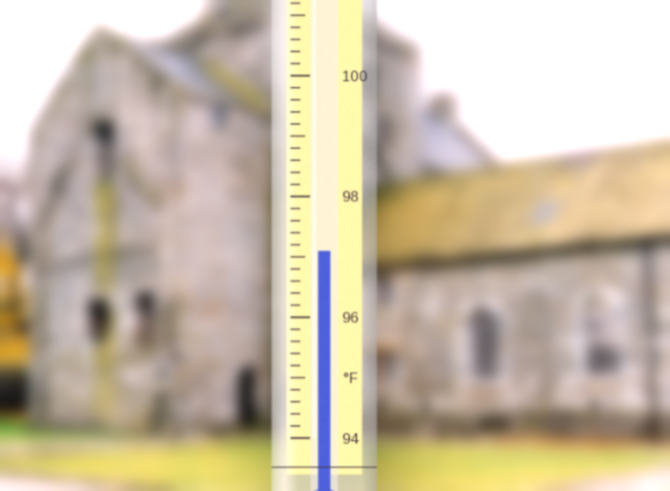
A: 97.1 °F
